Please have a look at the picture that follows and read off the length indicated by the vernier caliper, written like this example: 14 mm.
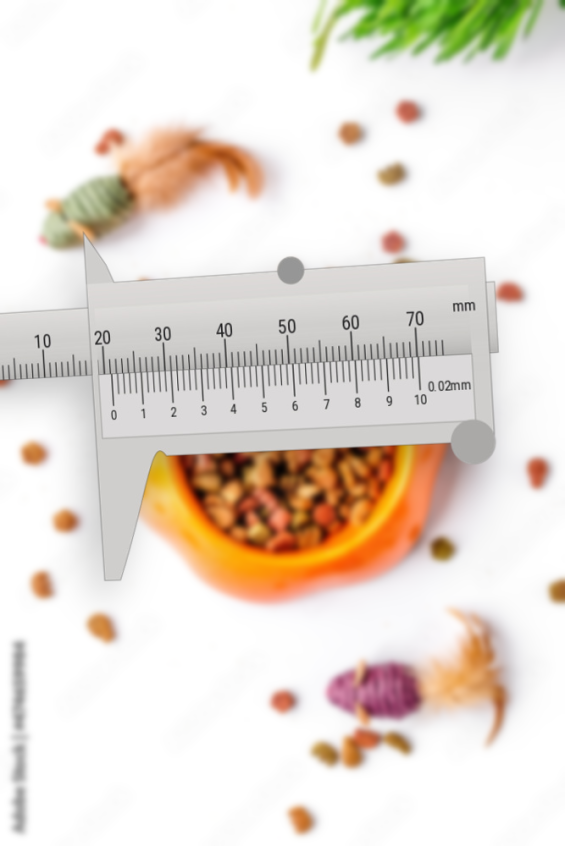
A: 21.2 mm
